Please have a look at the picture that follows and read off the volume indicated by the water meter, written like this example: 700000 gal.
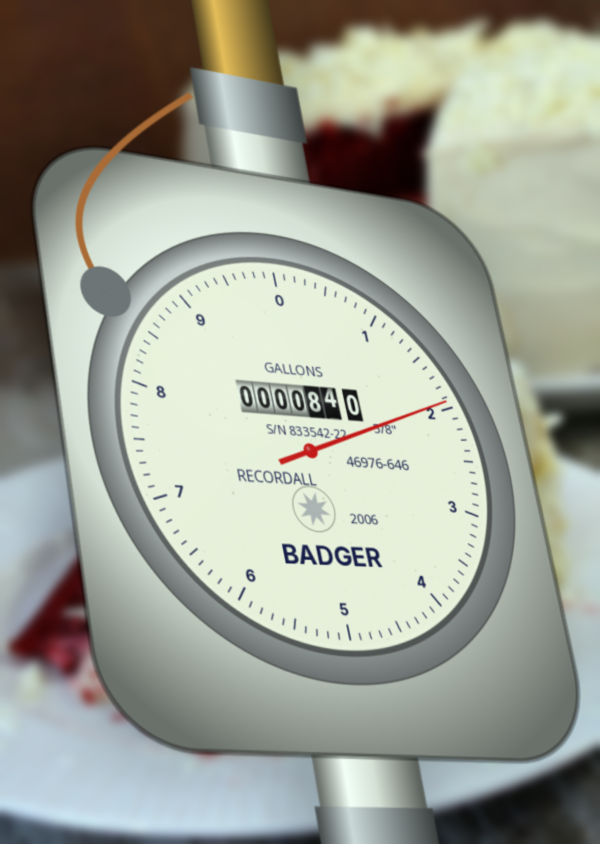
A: 841.9 gal
